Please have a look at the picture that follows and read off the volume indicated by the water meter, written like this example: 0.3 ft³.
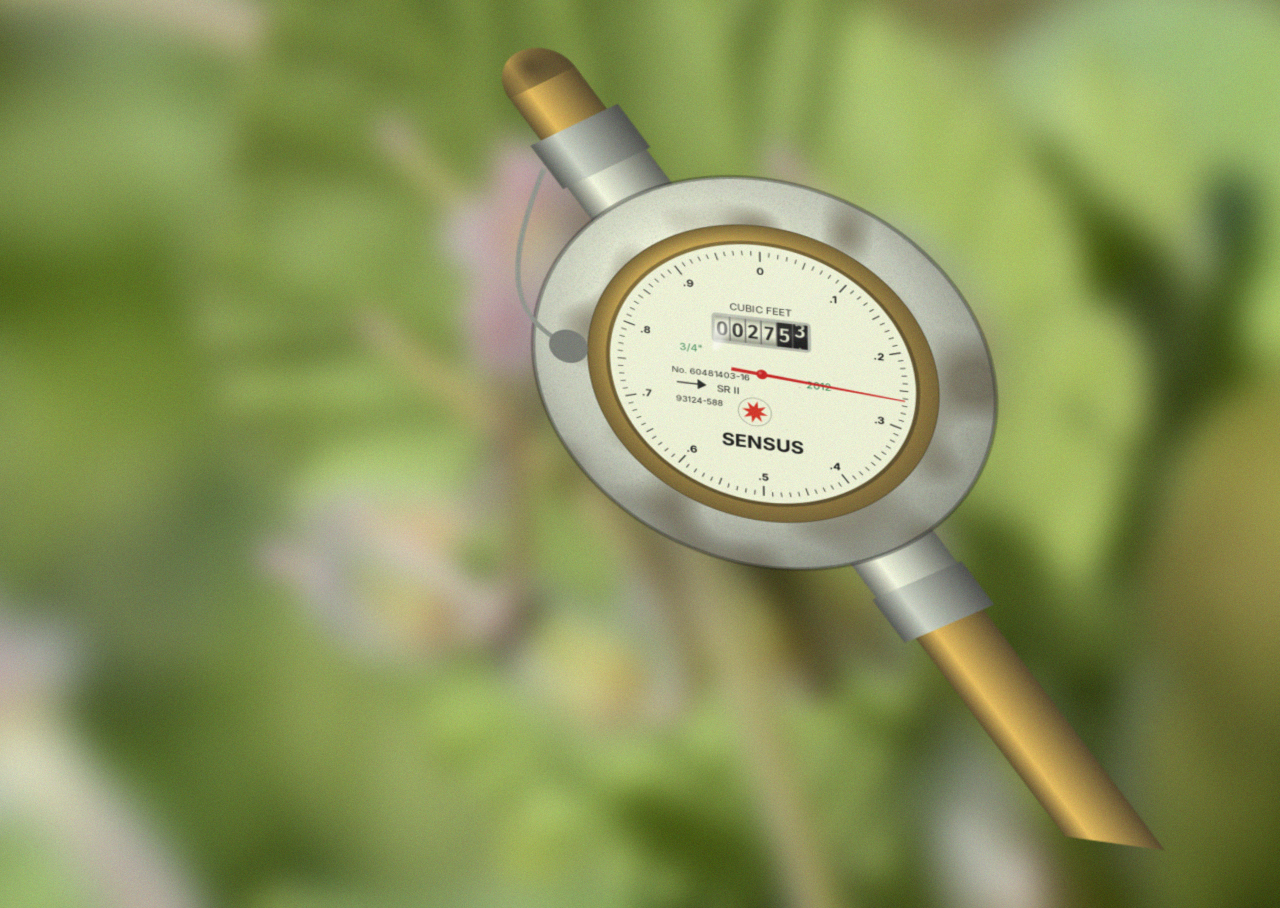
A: 2753.26 ft³
